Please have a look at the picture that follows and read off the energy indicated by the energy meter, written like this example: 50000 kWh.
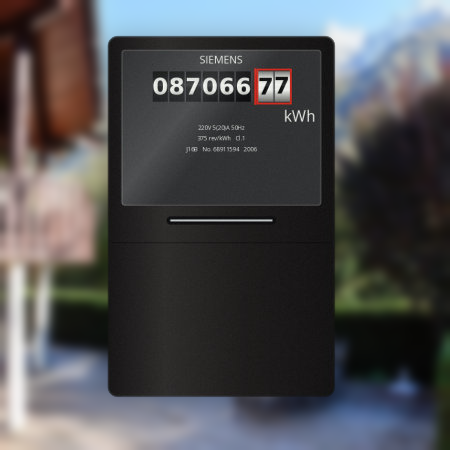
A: 87066.77 kWh
